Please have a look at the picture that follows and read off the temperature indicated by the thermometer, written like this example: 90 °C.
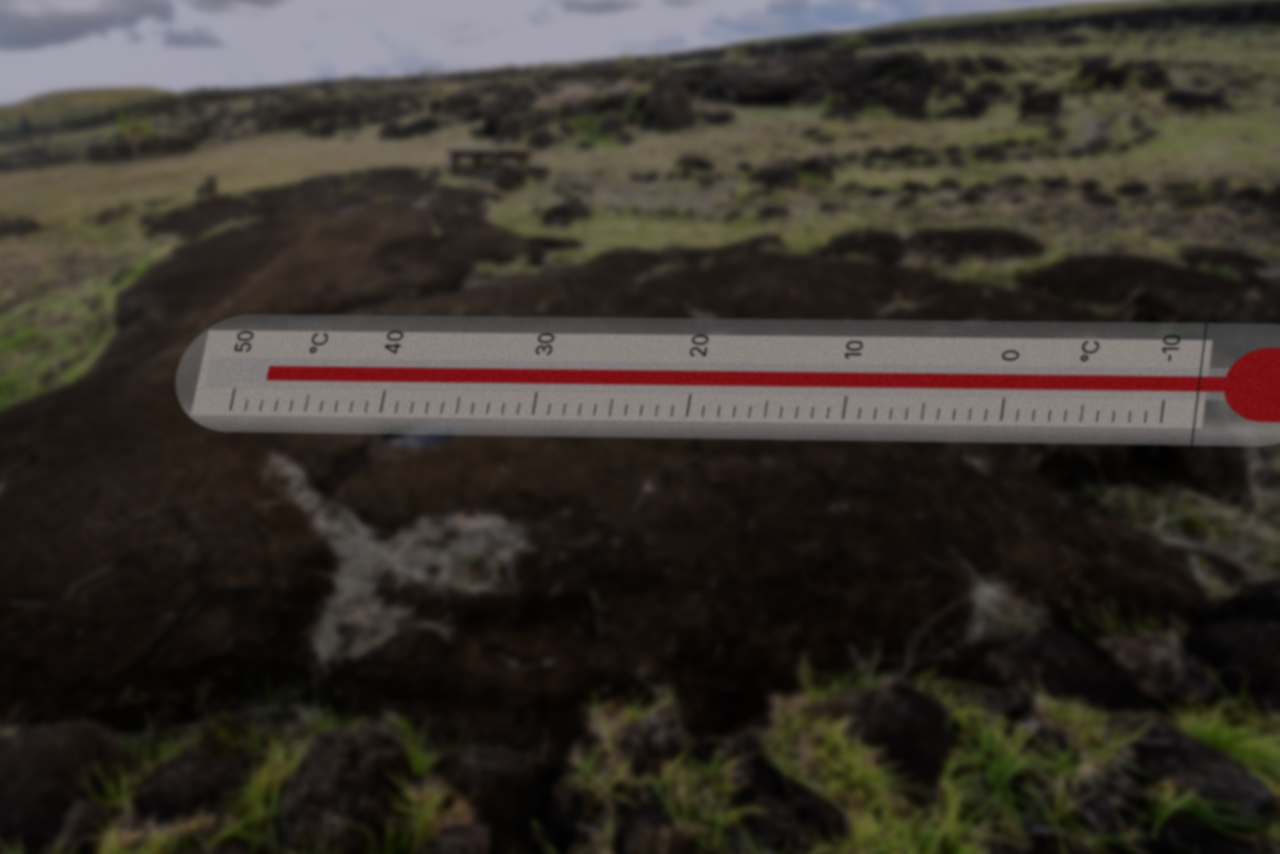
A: 48 °C
